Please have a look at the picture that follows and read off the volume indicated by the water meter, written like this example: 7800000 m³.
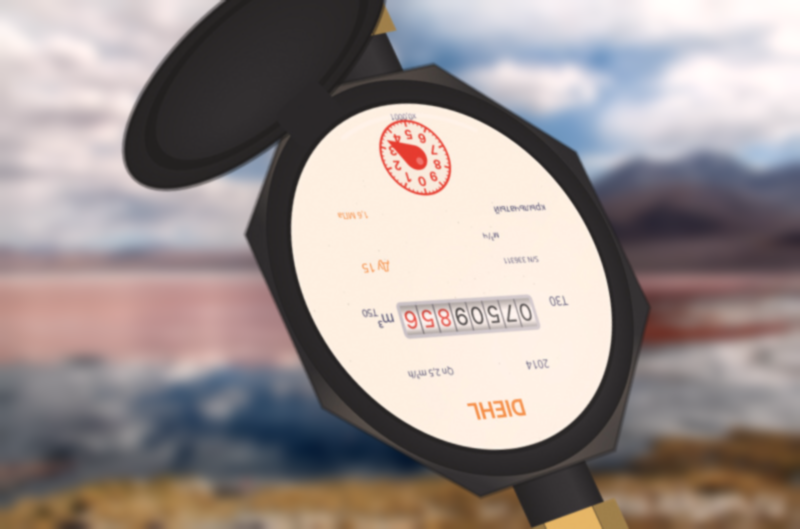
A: 7509.8563 m³
